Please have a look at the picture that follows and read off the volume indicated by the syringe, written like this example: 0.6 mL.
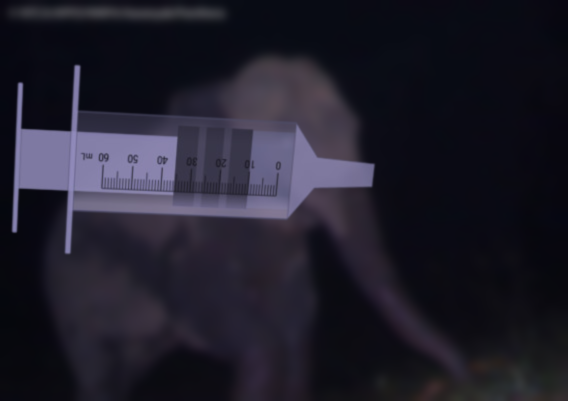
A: 10 mL
